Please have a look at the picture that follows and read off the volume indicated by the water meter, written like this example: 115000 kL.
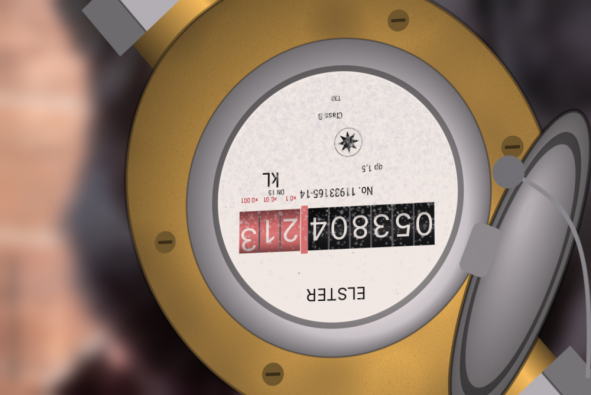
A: 53804.213 kL
